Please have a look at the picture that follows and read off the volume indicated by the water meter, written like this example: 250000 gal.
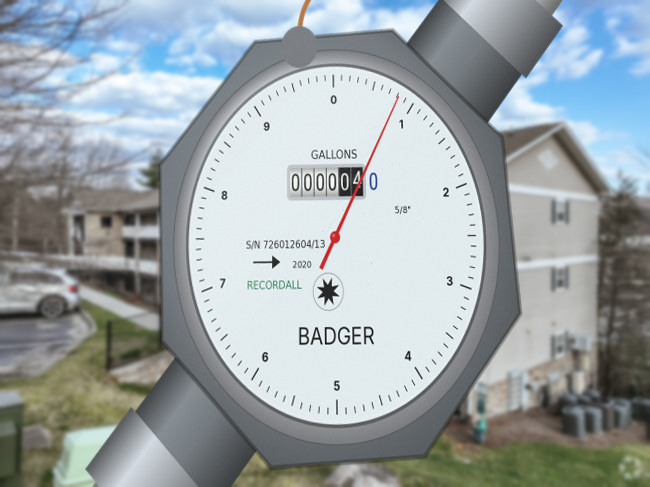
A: 40.8 gal
